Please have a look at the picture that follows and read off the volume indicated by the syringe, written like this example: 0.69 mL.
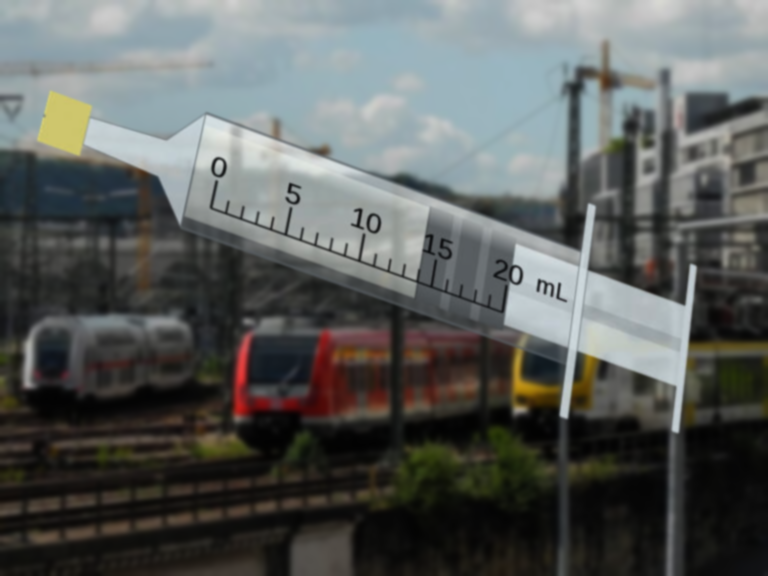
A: 14 mL
